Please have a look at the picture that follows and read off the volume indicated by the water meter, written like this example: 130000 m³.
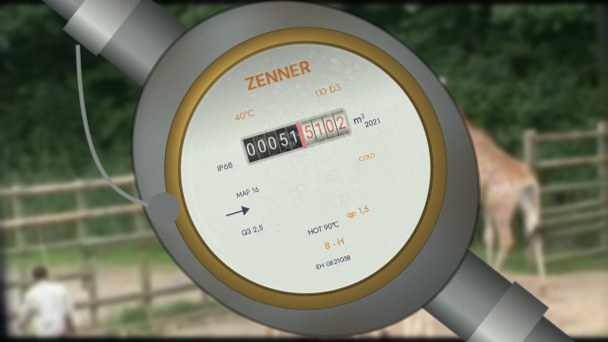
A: 51.5102 m³
